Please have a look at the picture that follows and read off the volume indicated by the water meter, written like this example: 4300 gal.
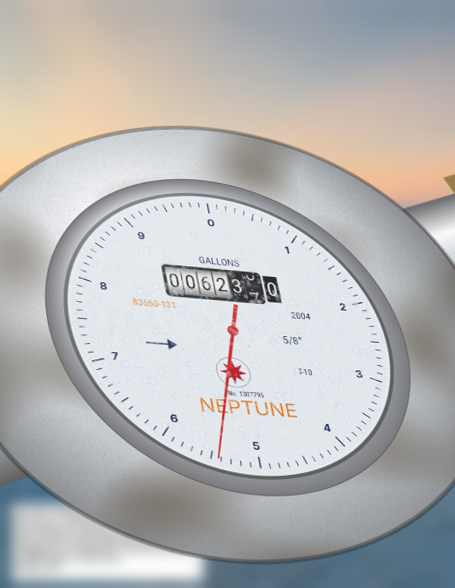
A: 62365.4 gal
